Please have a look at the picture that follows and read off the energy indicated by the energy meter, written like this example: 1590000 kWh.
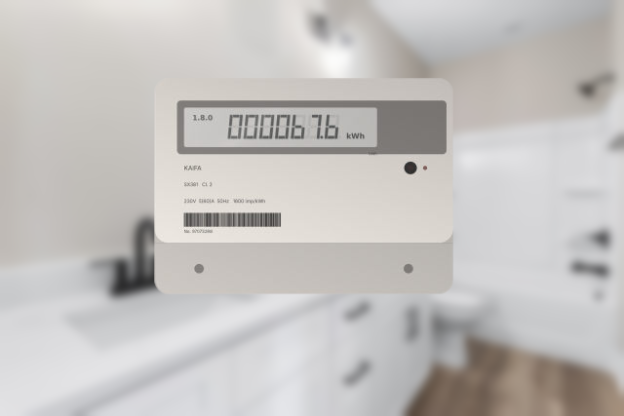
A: 67.6 kWh
